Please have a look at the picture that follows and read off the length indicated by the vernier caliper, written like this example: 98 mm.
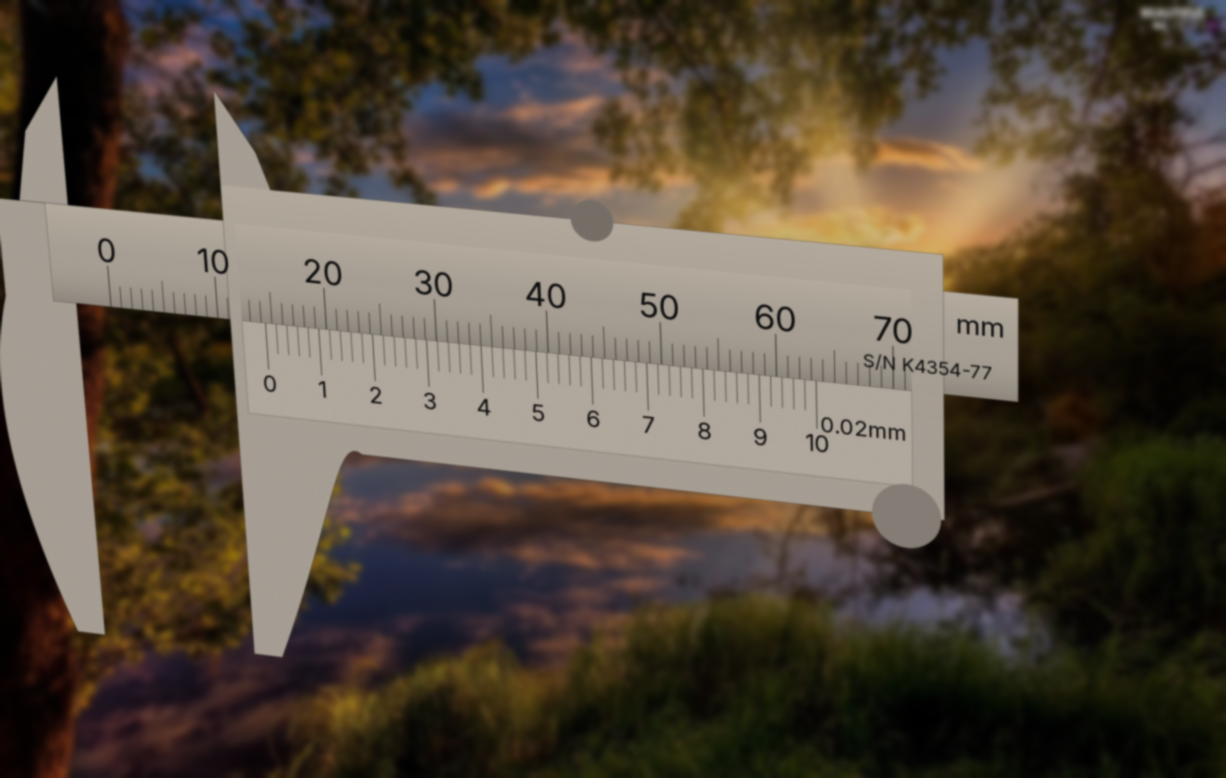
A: 14.4 mm
